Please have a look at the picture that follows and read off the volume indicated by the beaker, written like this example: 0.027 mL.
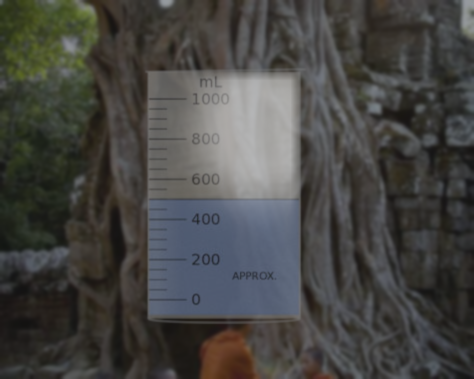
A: 500 mL
